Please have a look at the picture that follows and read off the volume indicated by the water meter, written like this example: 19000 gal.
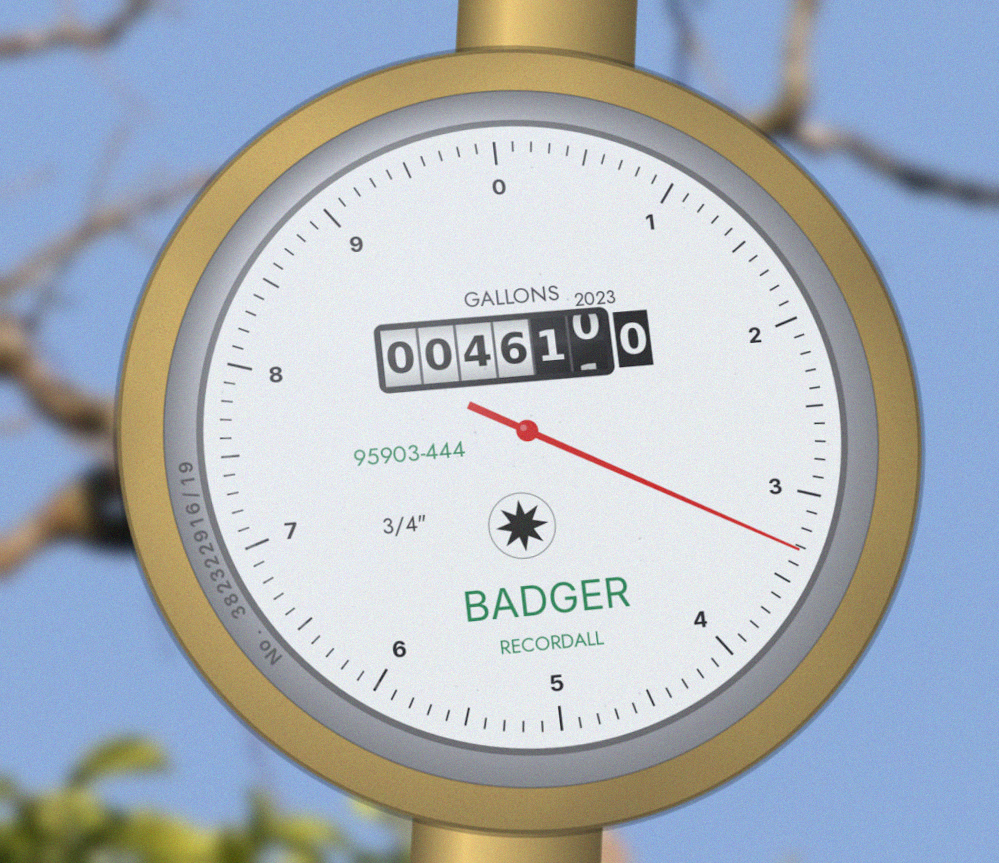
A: 46103.3 gal
